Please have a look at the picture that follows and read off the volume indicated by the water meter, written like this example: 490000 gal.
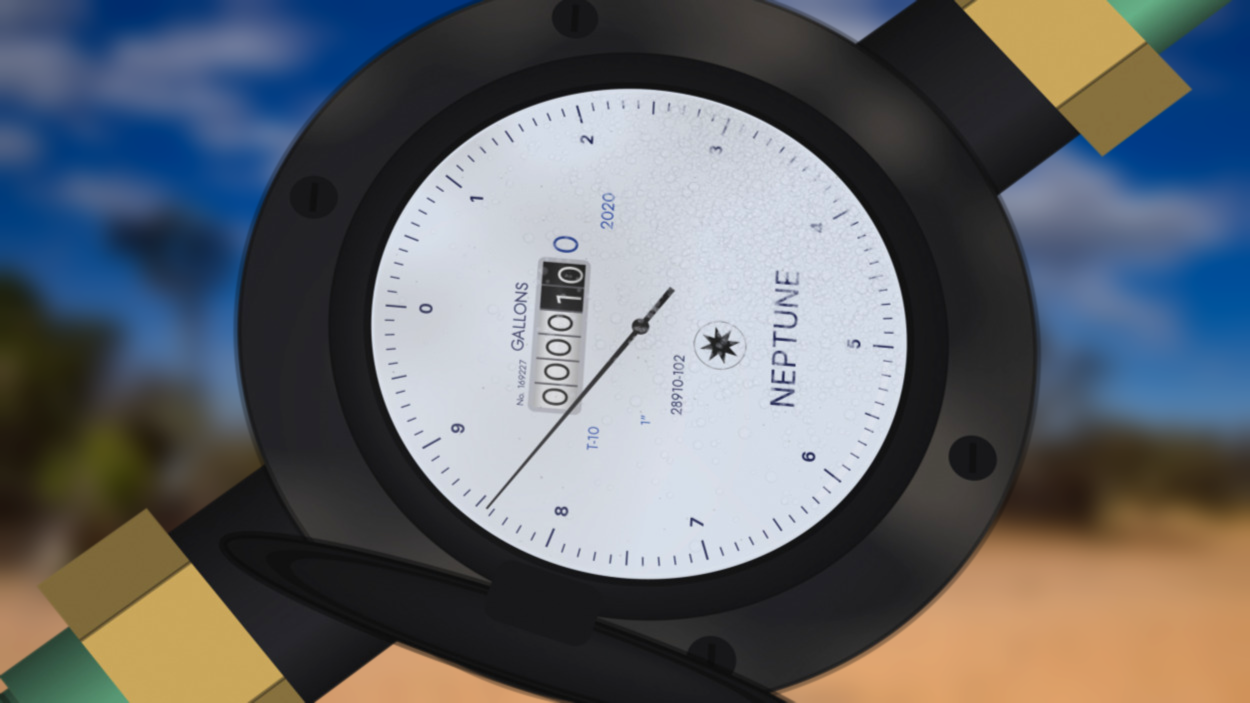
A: 98.4 gal
